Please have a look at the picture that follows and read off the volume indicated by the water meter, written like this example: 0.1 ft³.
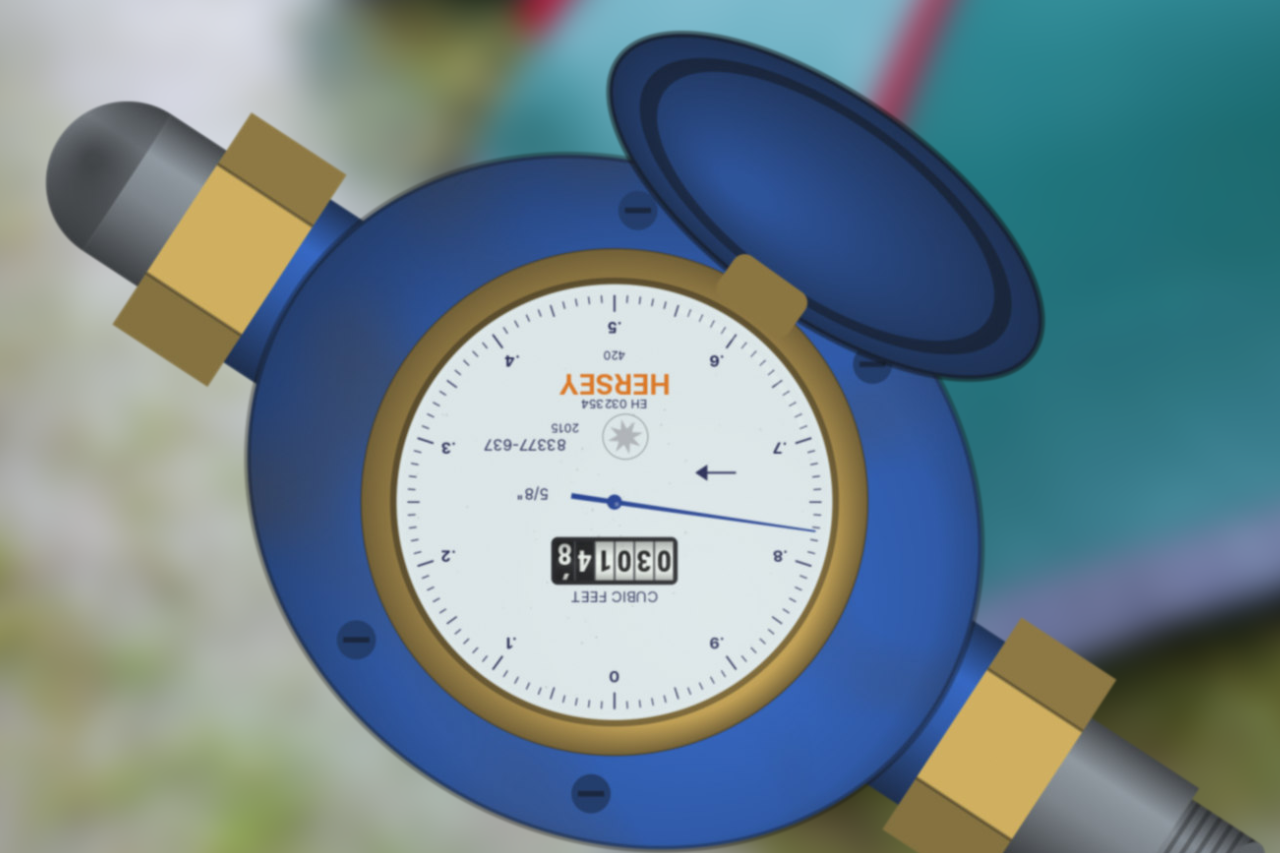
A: 30147.77 ft³
